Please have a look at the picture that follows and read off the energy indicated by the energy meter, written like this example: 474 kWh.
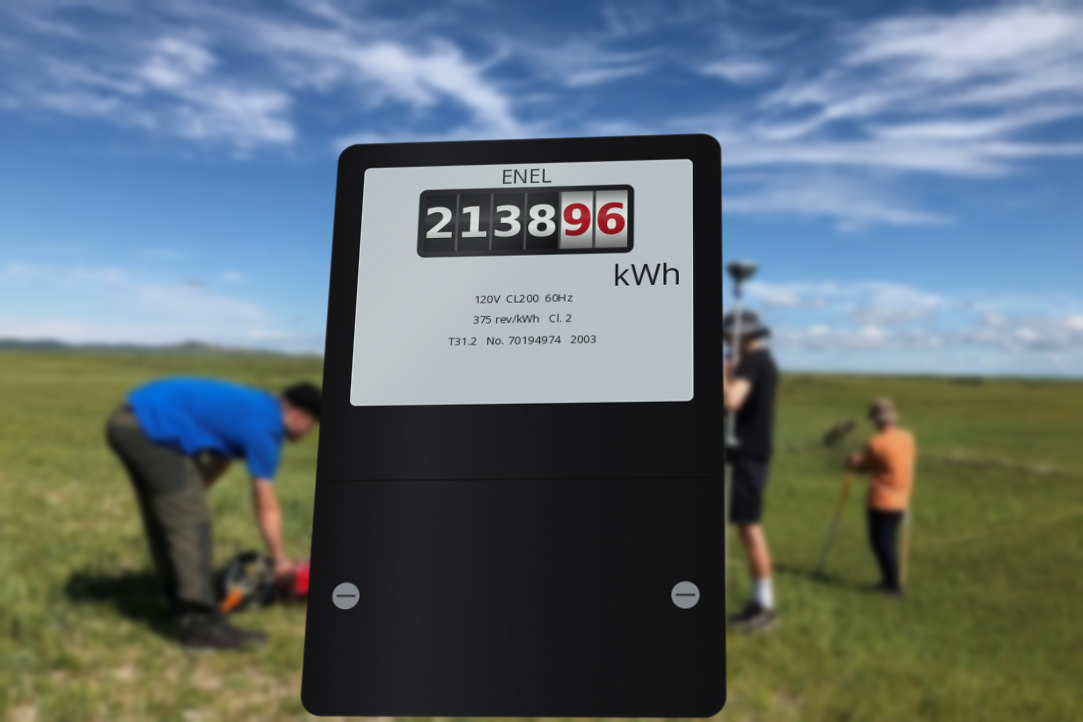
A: 2138.96 kWh
